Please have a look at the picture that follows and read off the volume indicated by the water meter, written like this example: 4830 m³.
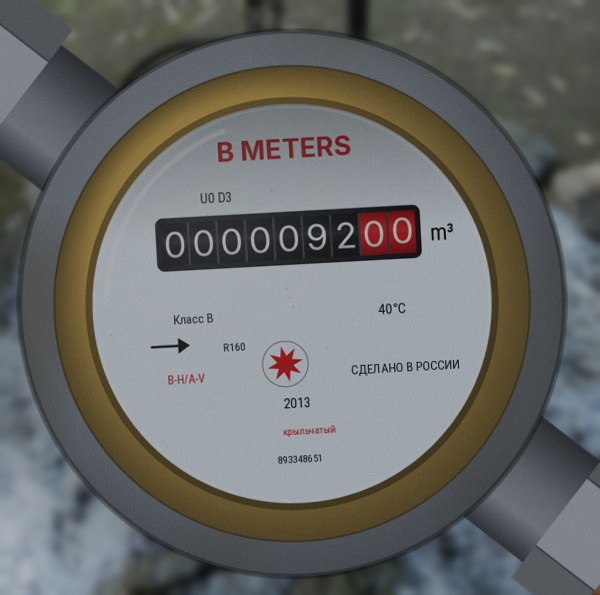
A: 92.00 m³
